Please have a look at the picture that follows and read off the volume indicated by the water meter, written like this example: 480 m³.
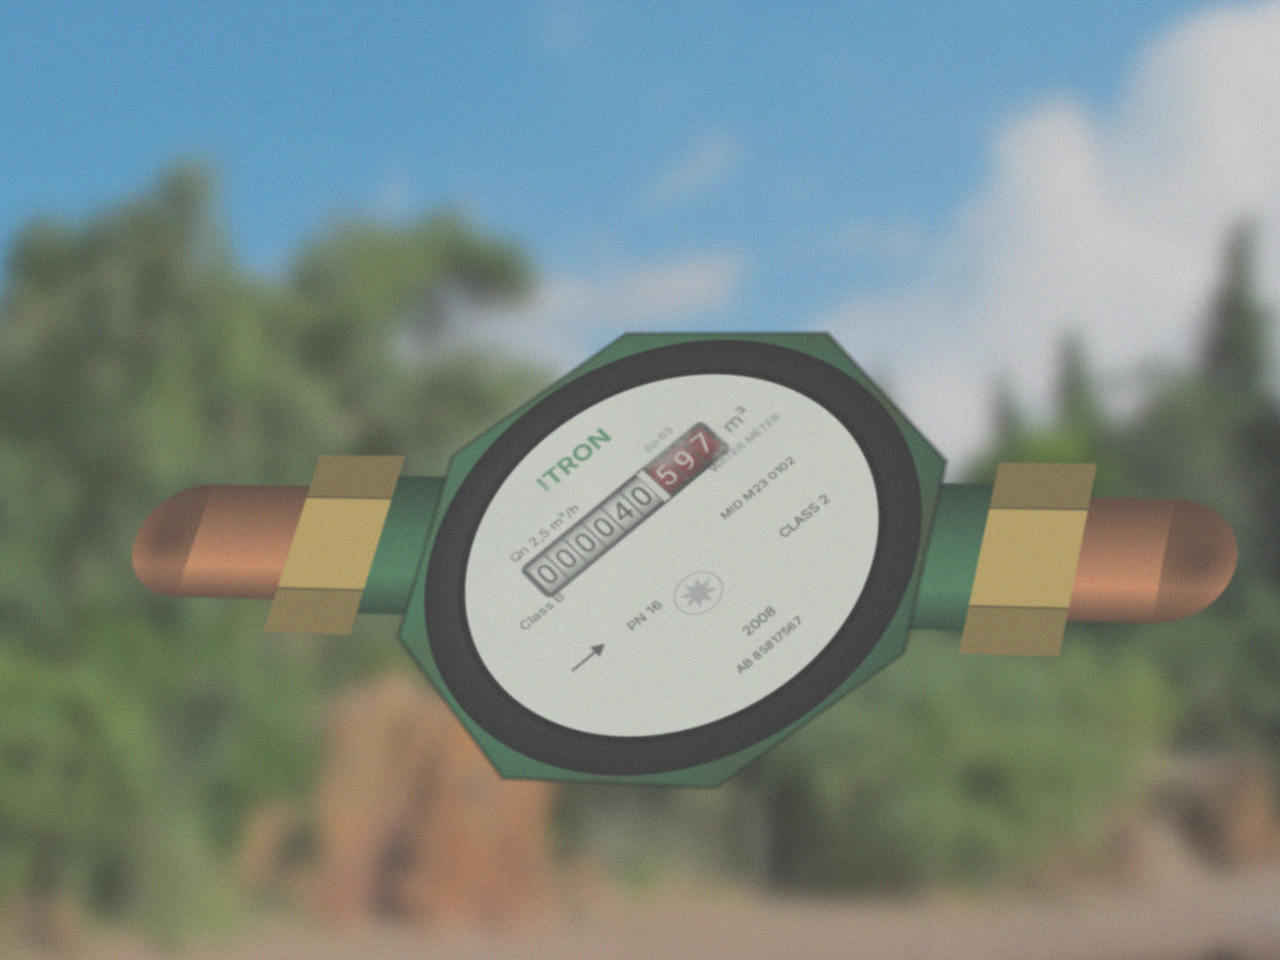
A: 40.597 m³
